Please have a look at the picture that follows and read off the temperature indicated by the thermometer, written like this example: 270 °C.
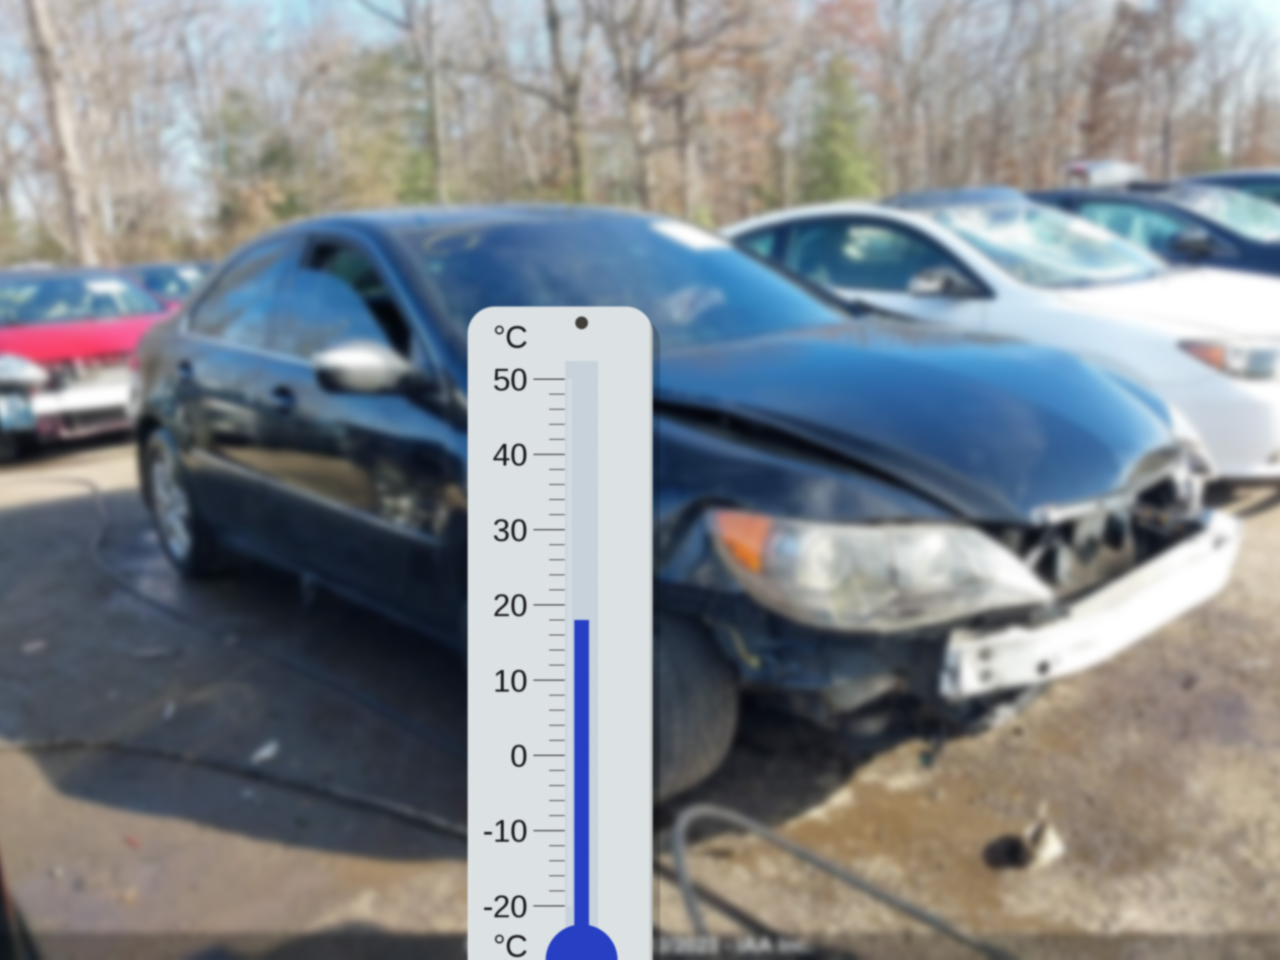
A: 18 °C
